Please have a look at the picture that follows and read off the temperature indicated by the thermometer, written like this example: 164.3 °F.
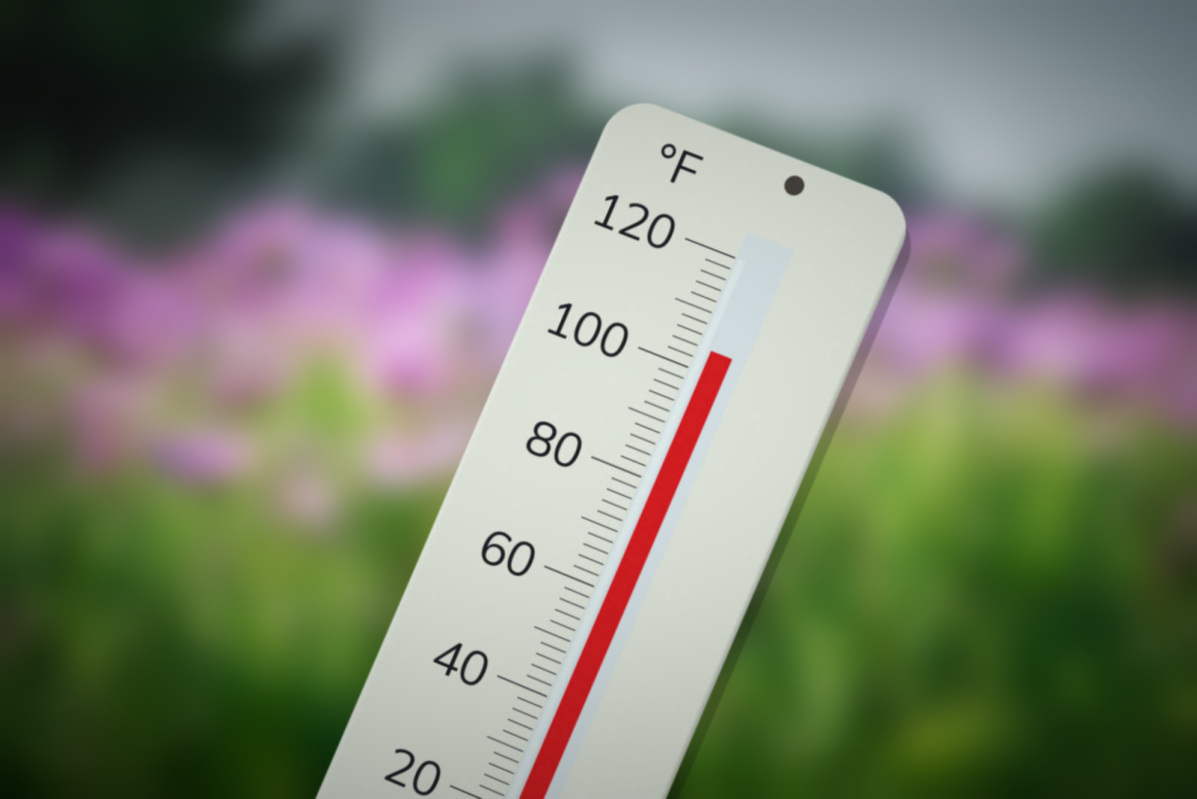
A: 104 °F
